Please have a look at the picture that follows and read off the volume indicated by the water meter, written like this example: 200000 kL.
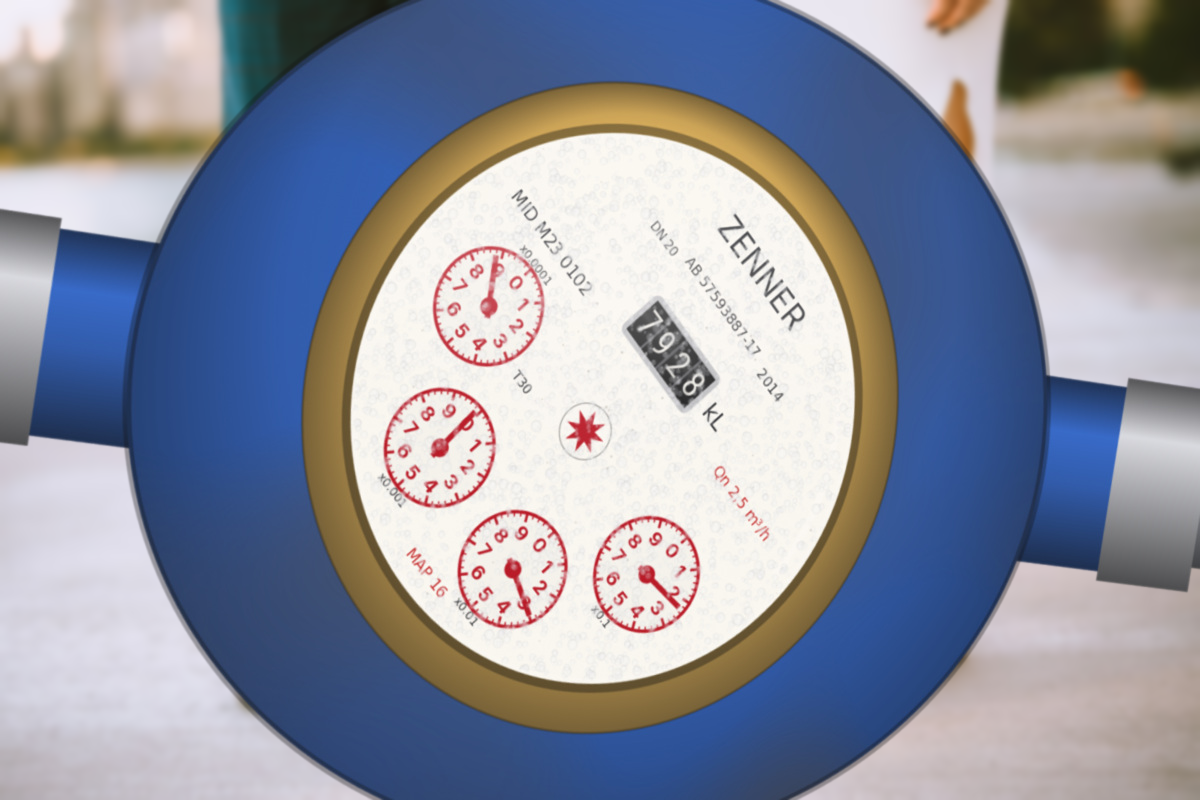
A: 7928.2298 kL
